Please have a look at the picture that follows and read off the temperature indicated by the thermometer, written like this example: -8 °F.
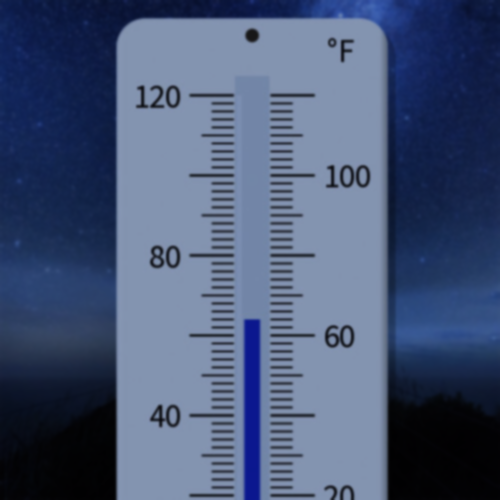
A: 64 °F
